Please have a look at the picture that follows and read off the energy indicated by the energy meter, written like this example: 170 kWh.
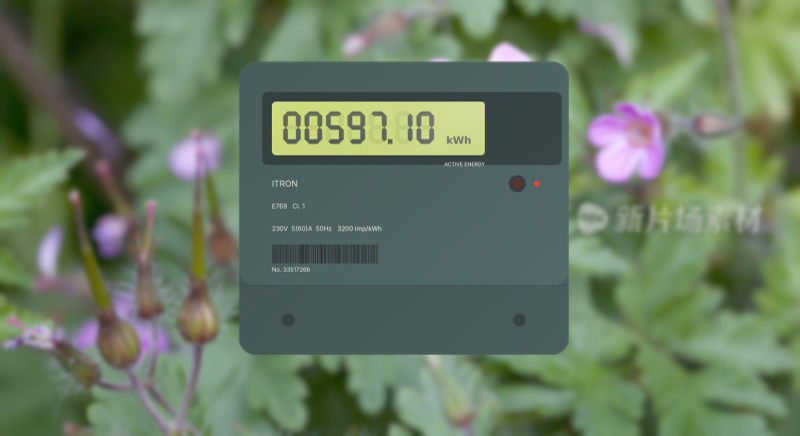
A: 597.10 kWh
